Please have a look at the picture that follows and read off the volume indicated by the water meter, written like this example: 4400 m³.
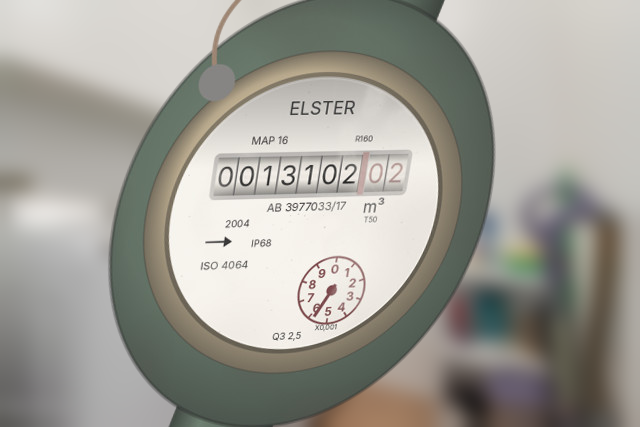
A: 13102.025 m³
